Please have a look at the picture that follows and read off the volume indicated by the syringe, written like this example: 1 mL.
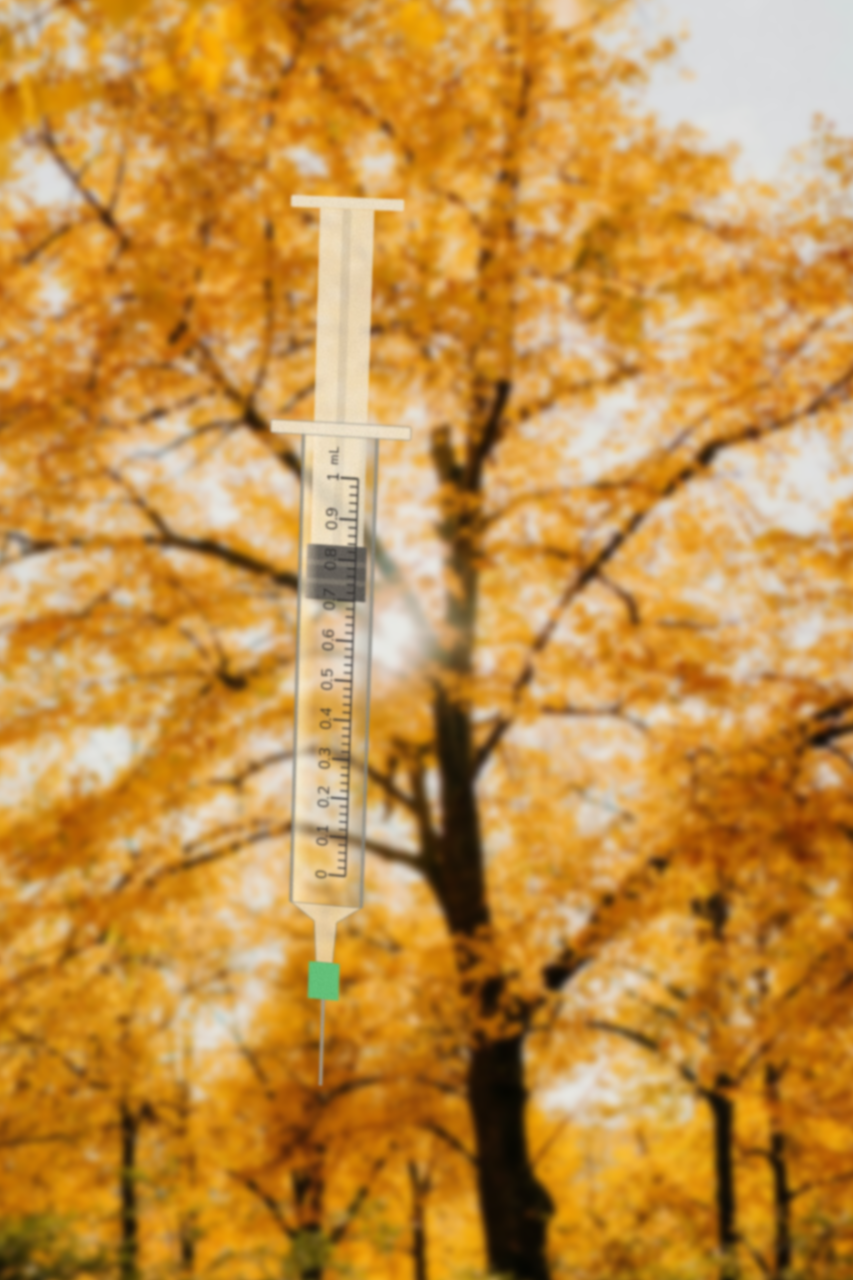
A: 0.7 mL
